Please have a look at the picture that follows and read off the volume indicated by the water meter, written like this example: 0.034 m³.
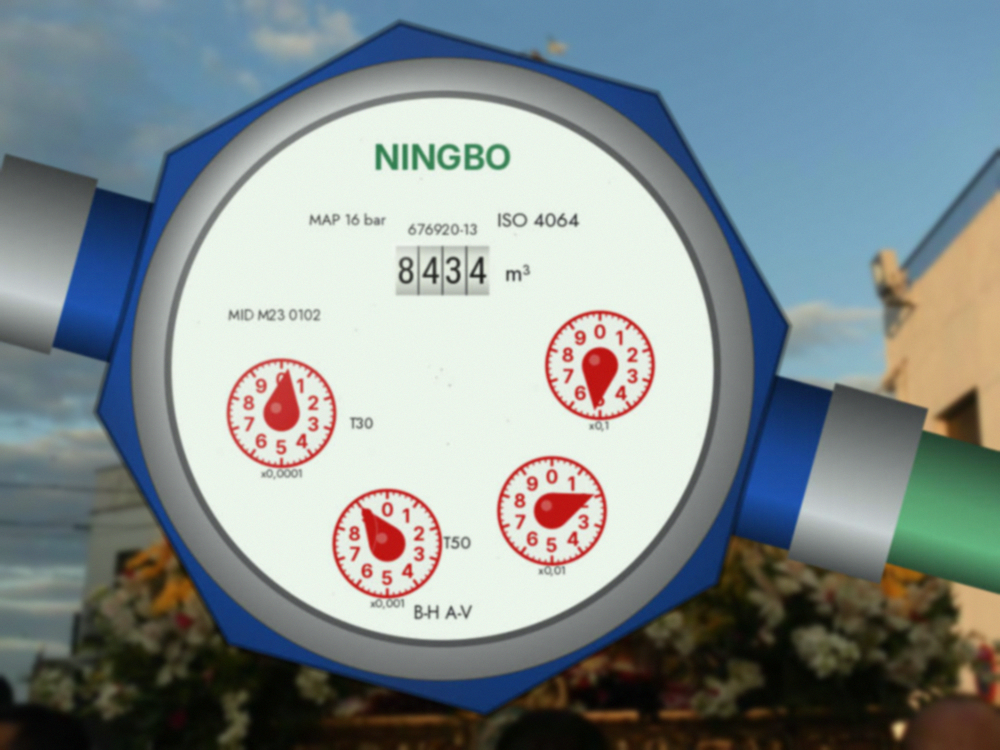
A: 8434.5190 m³
